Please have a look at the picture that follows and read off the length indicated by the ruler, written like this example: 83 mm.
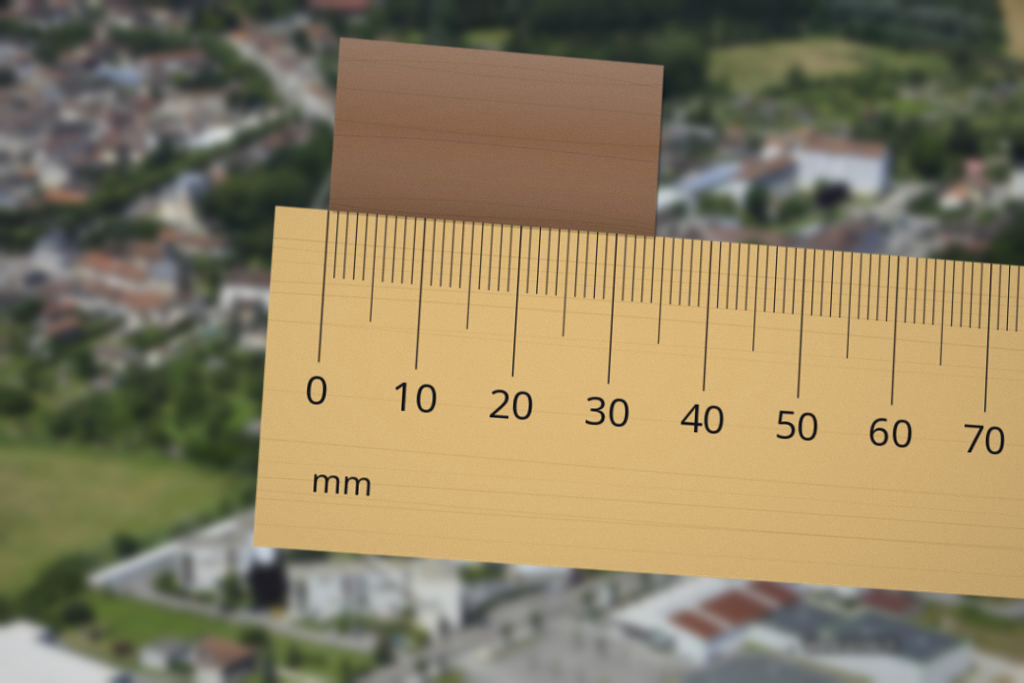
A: 34 mm
